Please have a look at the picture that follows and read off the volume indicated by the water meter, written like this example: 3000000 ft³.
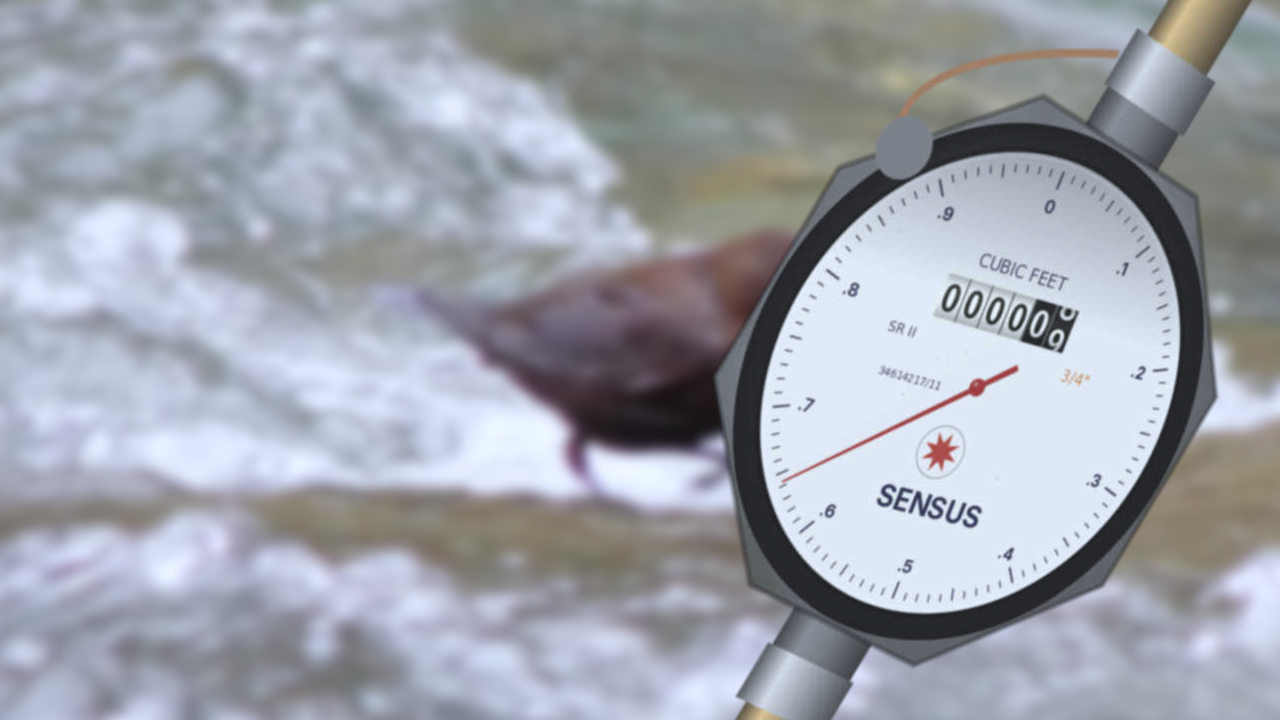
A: 8.64 ft³
